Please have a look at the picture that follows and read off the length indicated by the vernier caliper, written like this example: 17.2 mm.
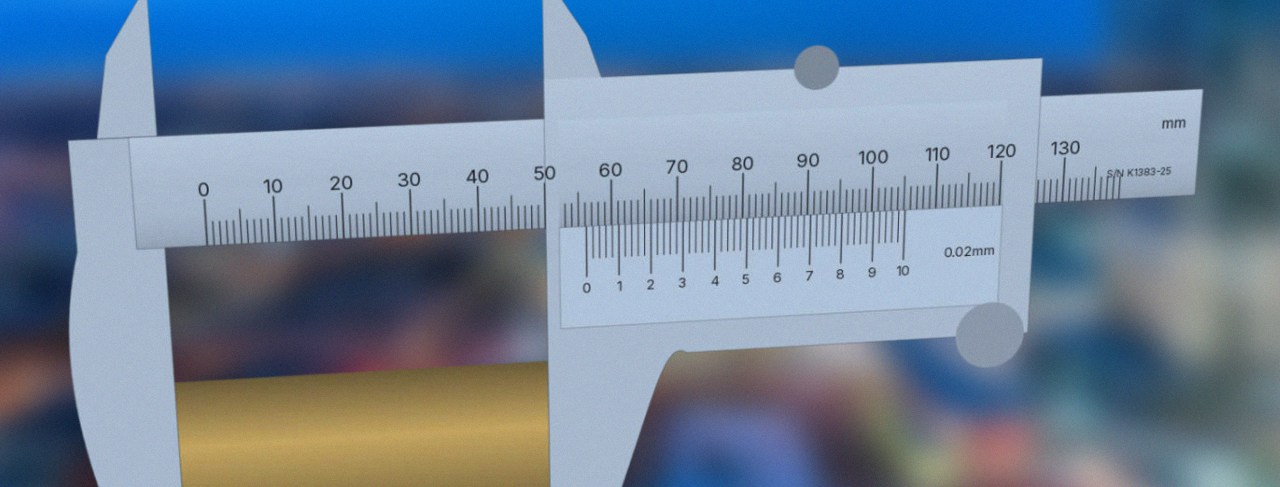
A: 56.2 mm
